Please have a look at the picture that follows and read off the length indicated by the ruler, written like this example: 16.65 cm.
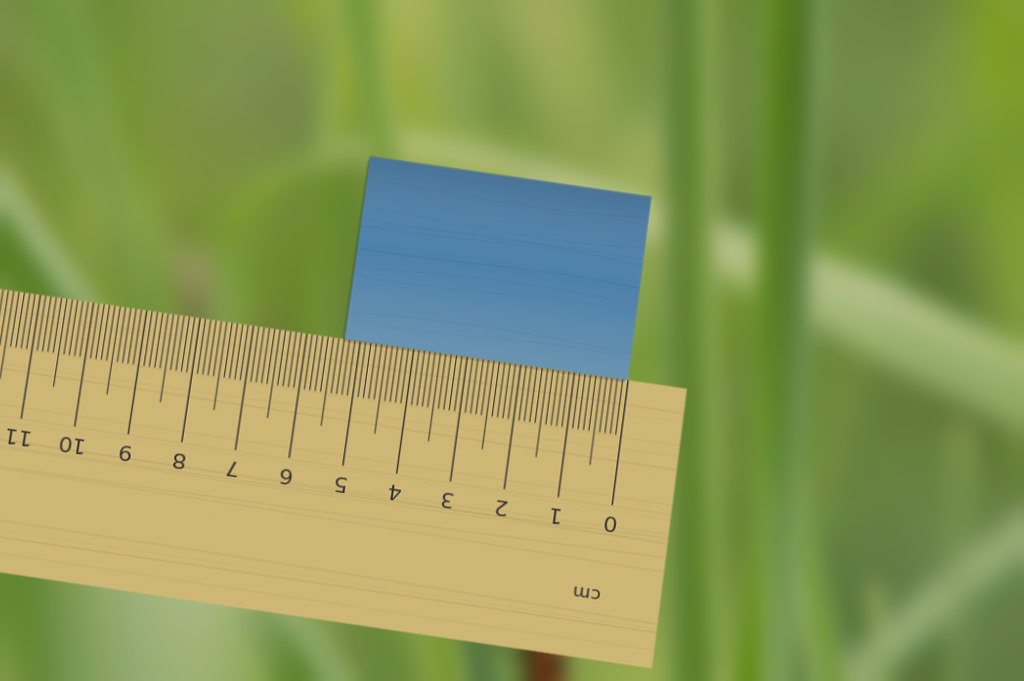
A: 5.3 cm
